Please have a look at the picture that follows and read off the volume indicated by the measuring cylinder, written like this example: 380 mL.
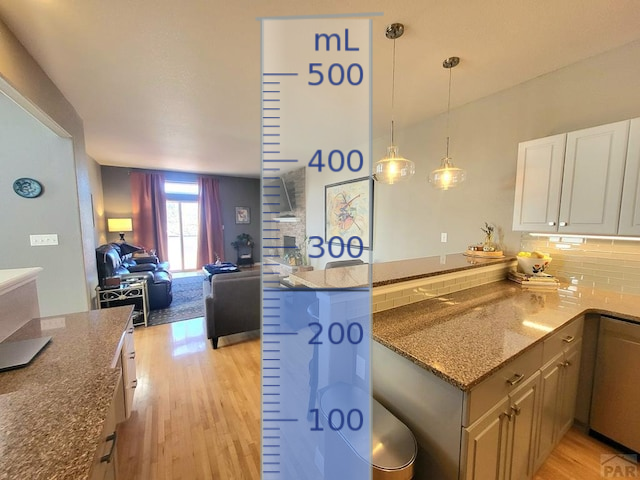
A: 250 mL
